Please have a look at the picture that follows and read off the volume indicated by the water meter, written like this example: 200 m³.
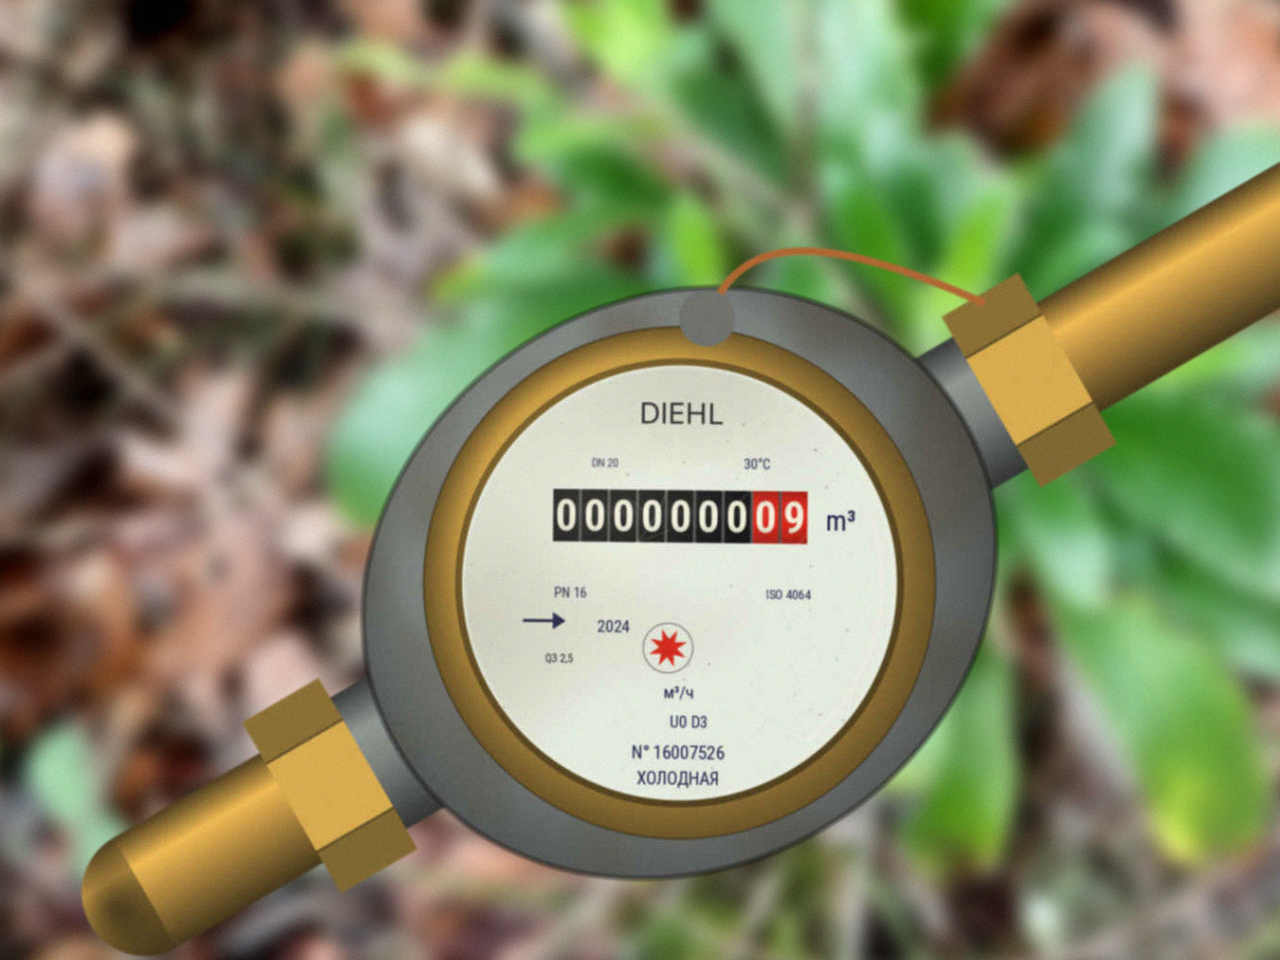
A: 0.09 m³
